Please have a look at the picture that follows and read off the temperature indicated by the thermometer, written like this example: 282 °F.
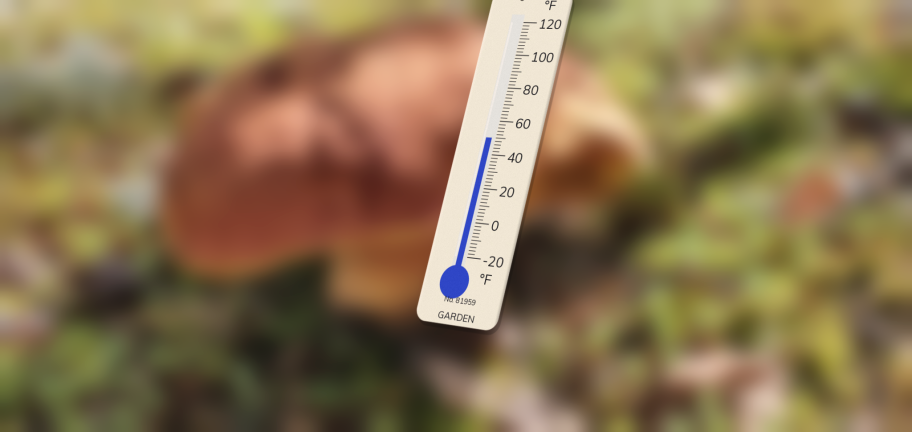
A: 50 °F
